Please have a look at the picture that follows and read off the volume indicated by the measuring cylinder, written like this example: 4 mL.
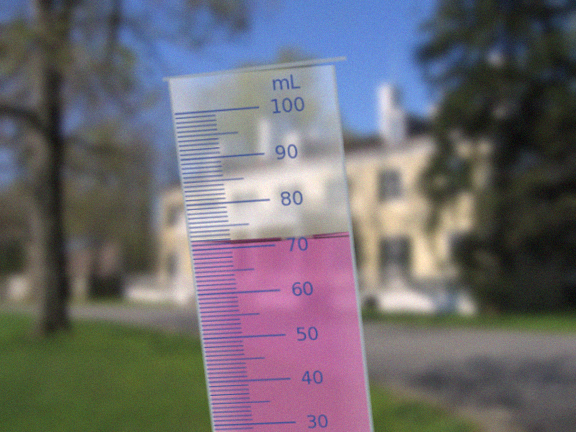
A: 71 mL
